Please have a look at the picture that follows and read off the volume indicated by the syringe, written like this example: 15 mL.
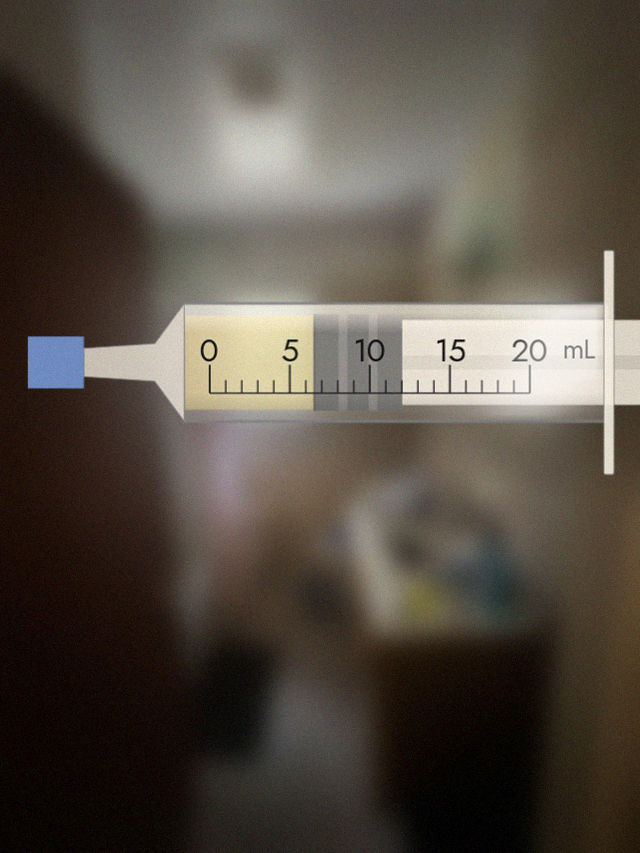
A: 6.5 mL
